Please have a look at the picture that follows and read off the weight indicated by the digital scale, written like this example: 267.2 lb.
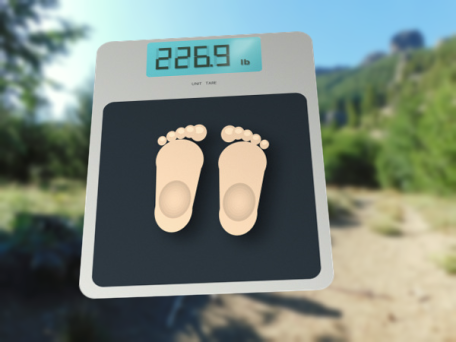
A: 226.9 lb
